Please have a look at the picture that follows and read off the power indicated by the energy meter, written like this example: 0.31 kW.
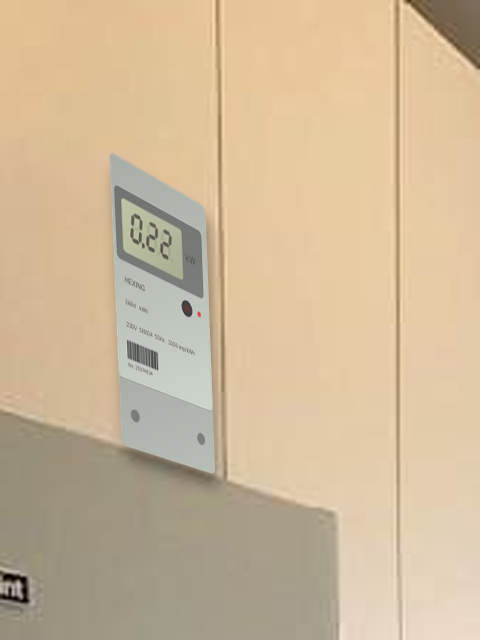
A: 0.22 kW
